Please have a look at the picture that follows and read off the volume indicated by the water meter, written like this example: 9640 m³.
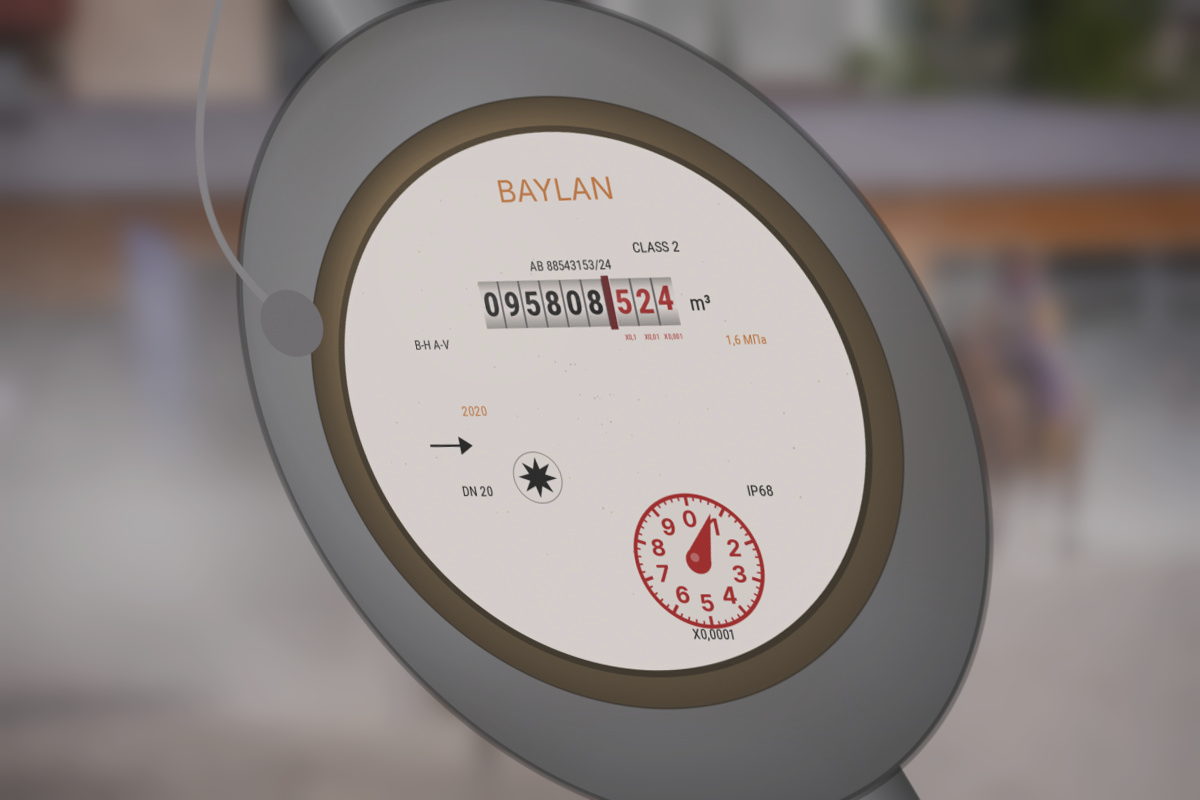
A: 95808.5240 m³
